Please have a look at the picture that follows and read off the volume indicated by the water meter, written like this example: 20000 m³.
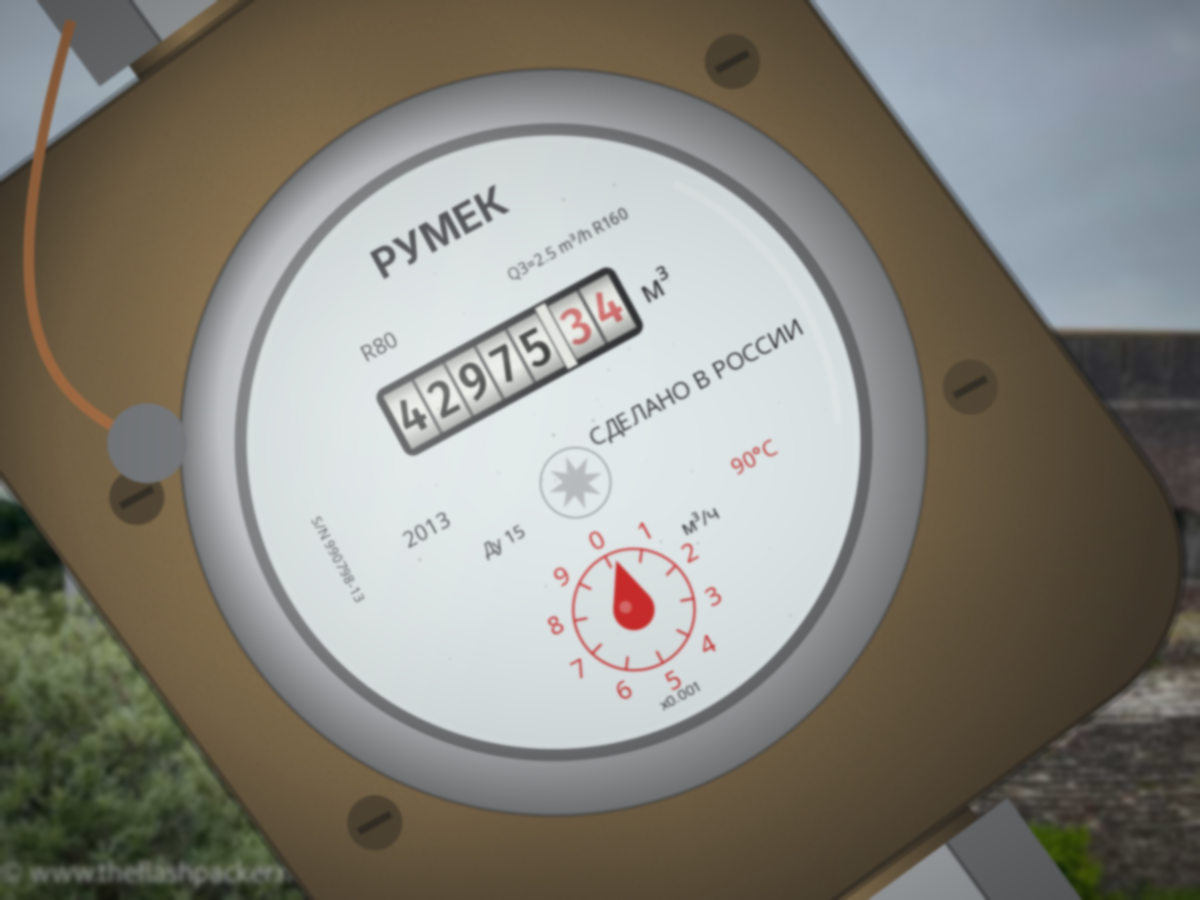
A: 42975.340 m³
